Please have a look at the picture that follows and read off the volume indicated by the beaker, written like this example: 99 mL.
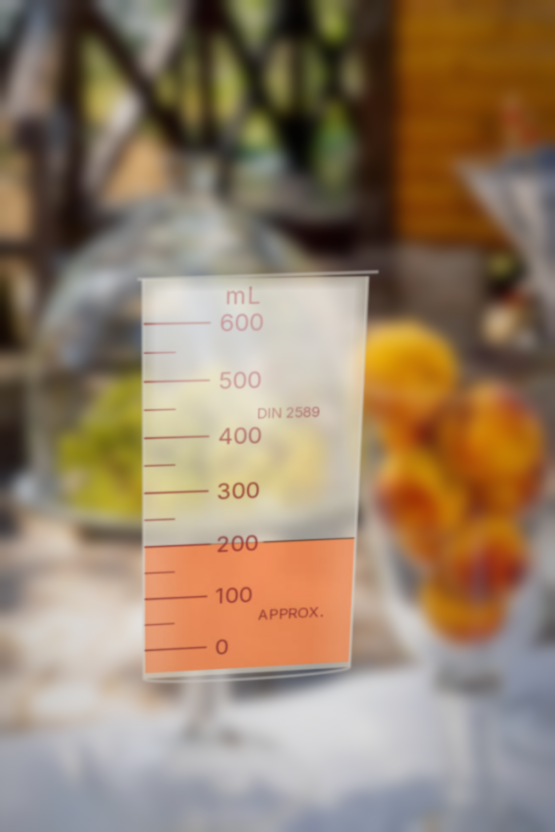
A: 200 mL
